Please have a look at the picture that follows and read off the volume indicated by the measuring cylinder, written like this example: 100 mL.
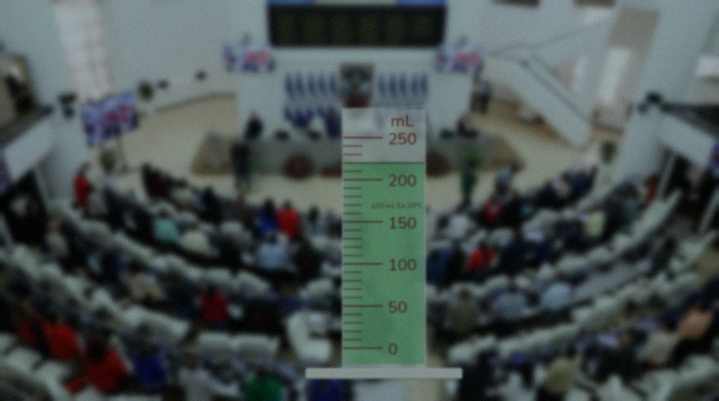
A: 220 mL
